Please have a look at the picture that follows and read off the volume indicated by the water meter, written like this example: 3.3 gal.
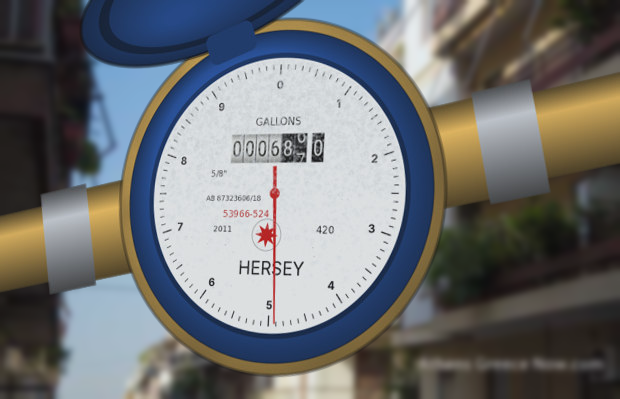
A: 6864.9 gal
